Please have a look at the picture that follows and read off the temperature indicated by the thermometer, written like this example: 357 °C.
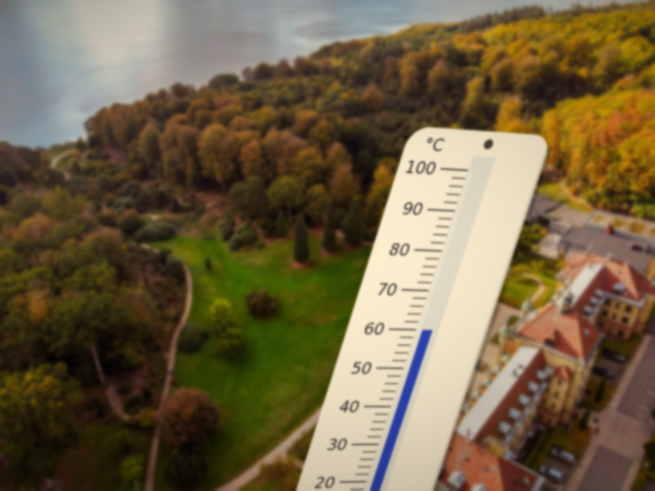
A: 60 °C
